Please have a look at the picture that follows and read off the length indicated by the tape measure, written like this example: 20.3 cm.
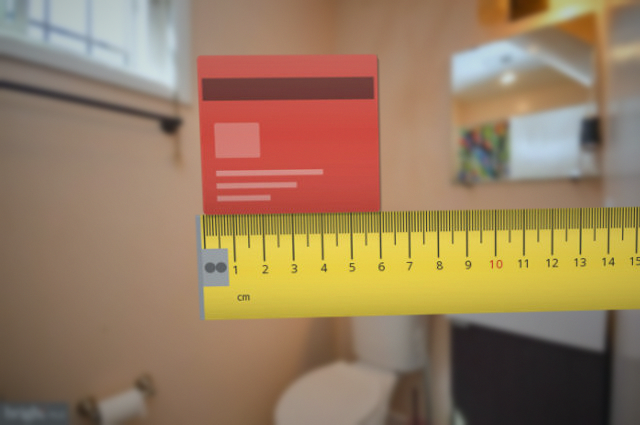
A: 6 cm
